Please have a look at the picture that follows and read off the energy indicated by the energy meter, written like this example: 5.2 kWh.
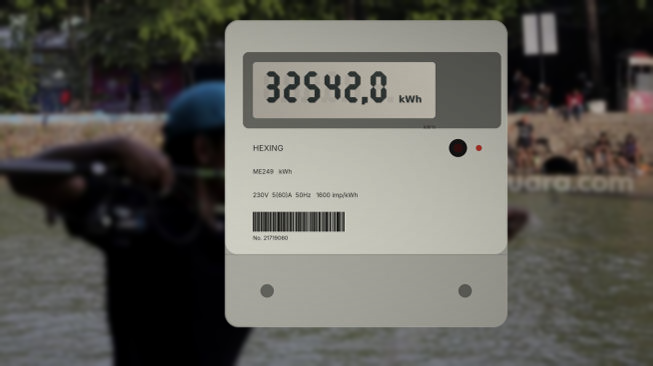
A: 32542.0 kWh
